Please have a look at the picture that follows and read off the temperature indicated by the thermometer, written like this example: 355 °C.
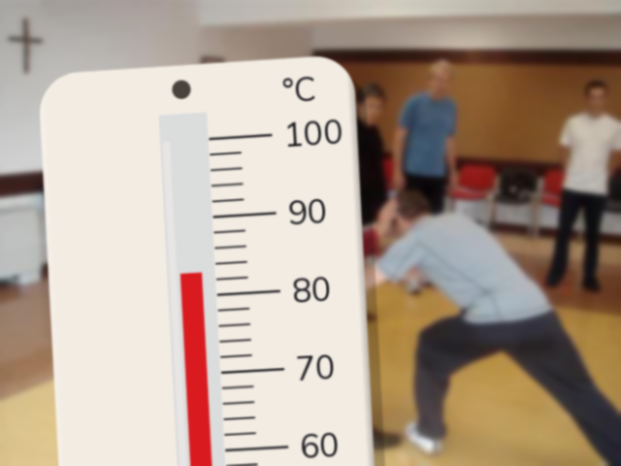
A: 83 °C
